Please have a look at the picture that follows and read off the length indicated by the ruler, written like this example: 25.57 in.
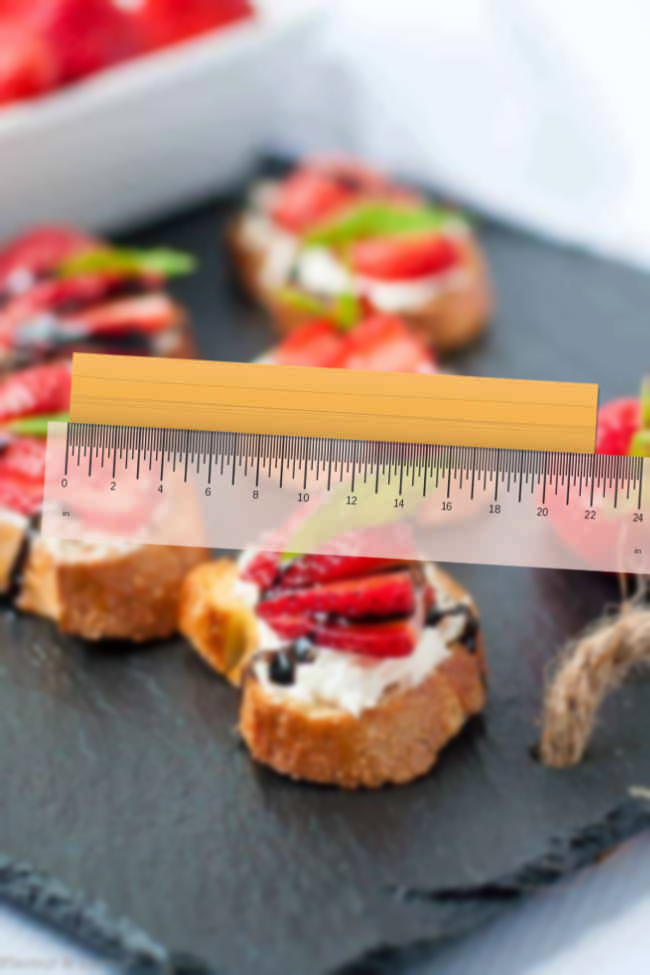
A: 22 in
